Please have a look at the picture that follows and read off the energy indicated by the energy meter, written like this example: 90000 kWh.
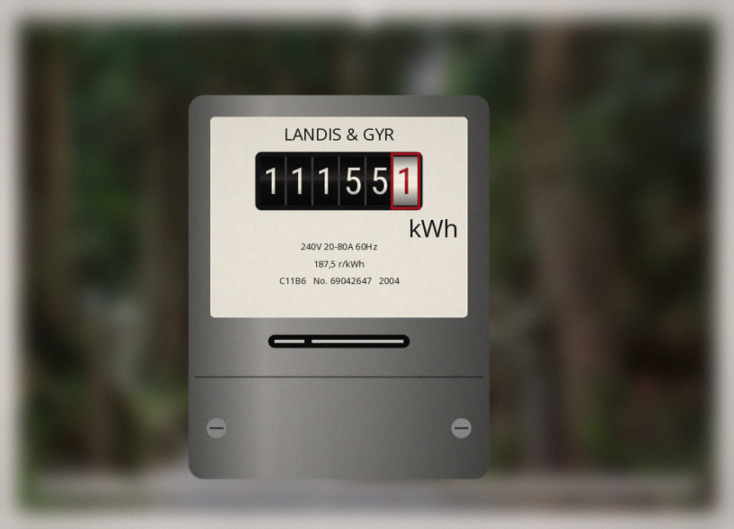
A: 11155.1 kWh
